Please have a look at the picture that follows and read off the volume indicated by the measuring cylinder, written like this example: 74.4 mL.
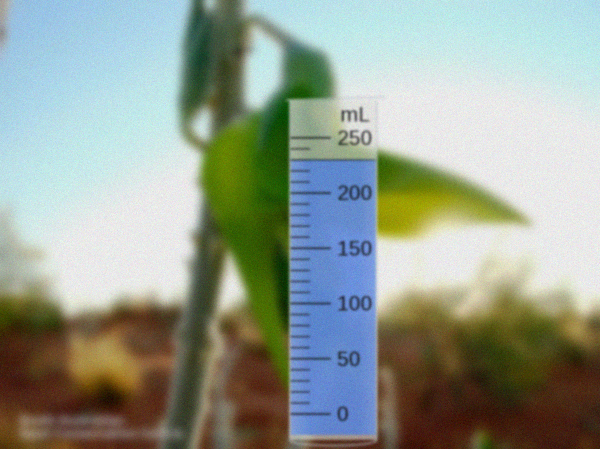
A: 230 mL
